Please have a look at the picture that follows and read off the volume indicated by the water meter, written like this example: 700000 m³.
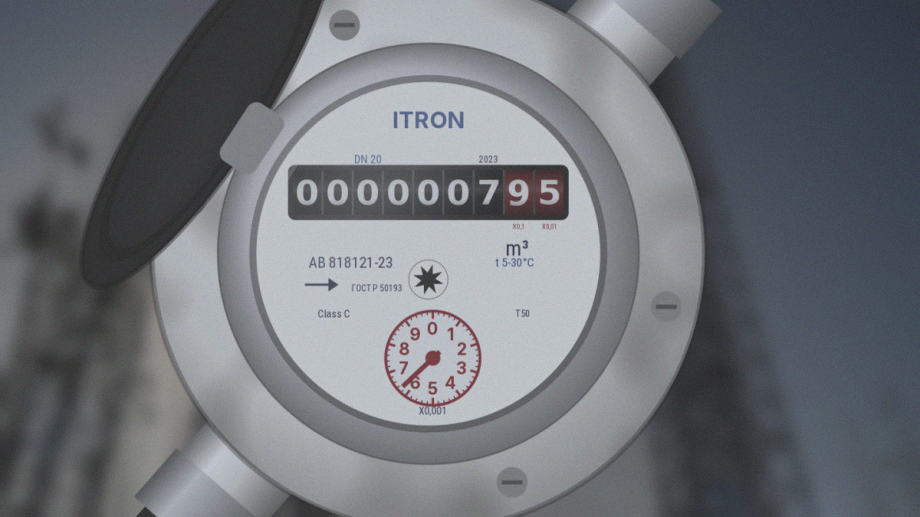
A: 7.956 m³
